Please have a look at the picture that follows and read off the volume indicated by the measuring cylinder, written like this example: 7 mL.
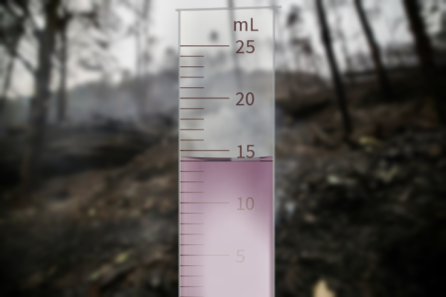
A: 14 mL
